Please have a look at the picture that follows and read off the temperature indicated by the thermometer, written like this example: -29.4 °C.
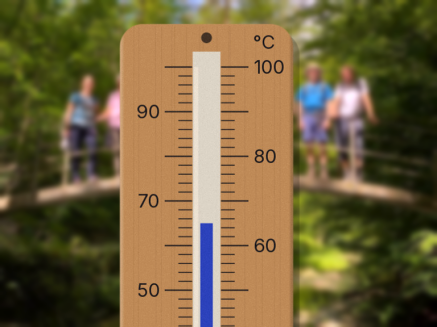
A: 65 °C
